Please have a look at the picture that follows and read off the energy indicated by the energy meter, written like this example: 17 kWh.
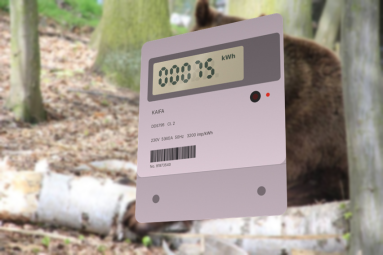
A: 75 kWh
